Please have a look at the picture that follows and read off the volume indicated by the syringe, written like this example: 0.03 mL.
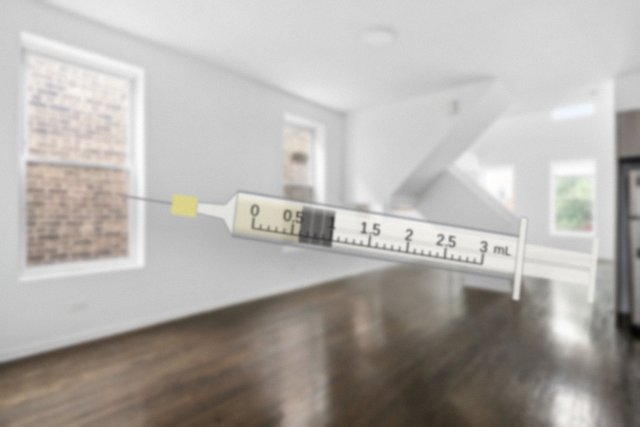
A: 0.6 mL
